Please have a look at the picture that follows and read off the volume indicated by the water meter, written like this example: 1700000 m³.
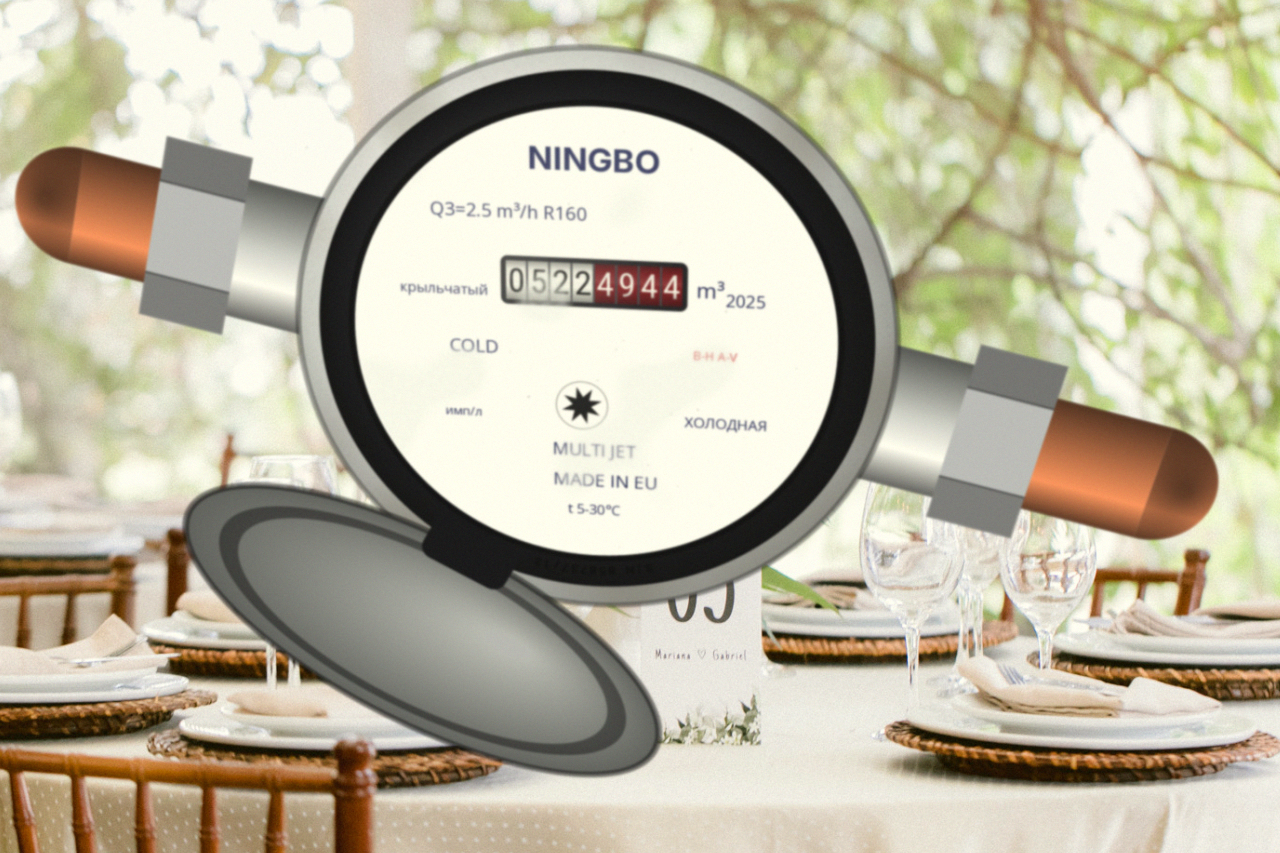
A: 522.4944 m³
